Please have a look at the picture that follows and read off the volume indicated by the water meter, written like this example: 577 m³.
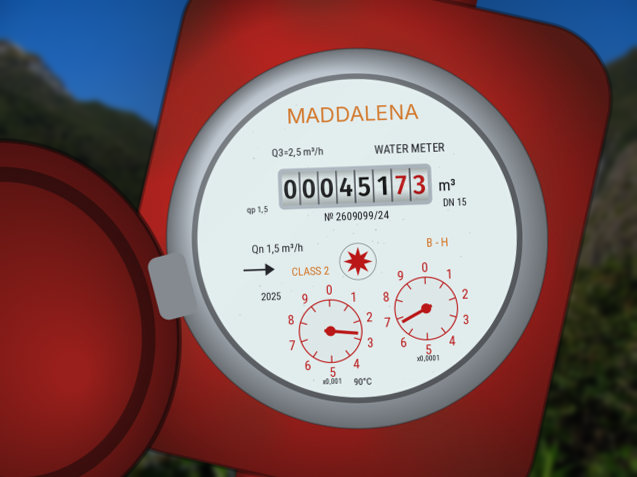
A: 451.7326 m³
